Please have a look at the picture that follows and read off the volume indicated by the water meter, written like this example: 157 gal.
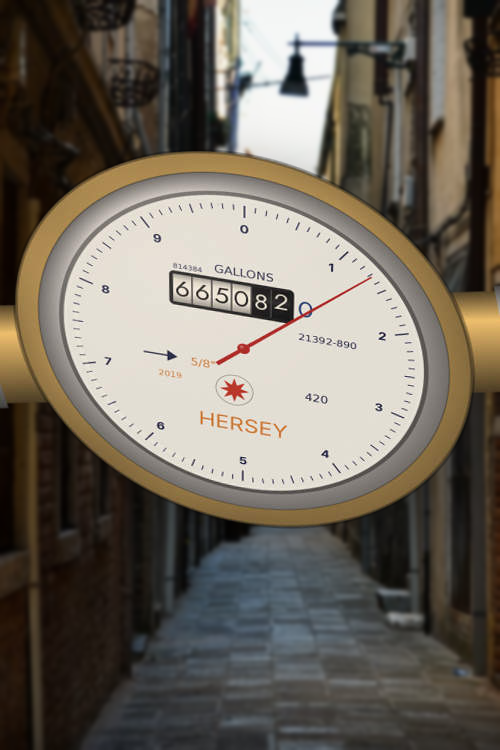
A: 6650821.3 gal
